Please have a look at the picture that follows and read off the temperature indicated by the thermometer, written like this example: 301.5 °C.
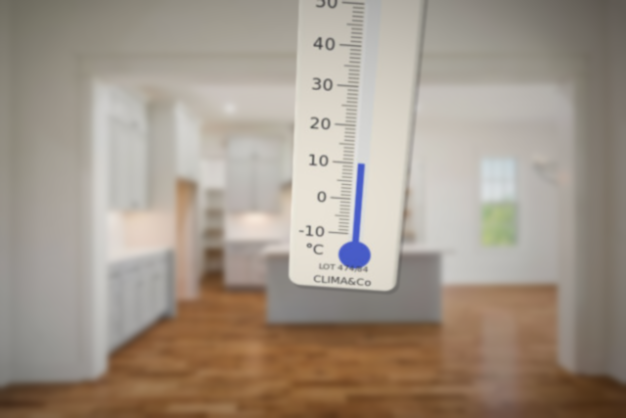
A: 10 °C
